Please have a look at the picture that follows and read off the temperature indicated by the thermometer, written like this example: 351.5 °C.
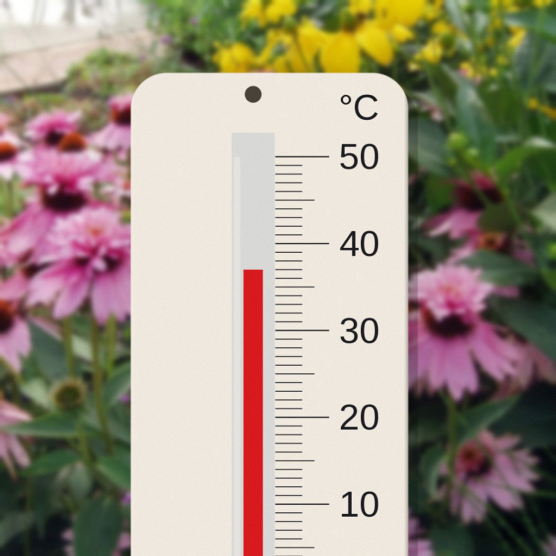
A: 37 °C
